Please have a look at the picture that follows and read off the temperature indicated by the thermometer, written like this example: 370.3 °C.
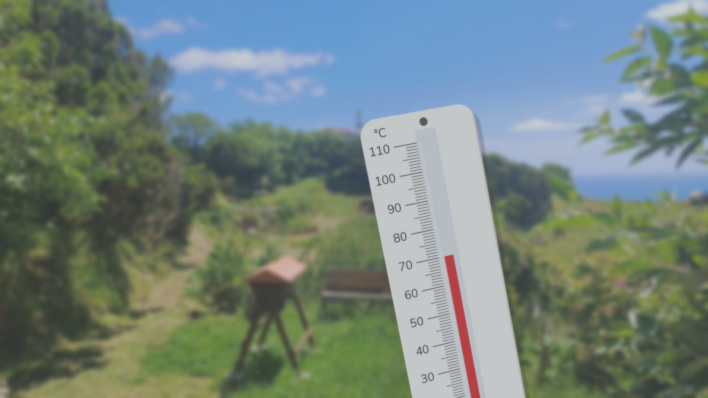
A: 70 °C
